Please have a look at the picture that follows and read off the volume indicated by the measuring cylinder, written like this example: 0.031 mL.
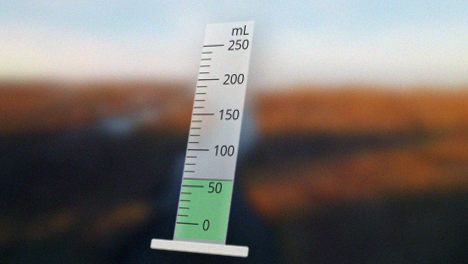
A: 60 mL
